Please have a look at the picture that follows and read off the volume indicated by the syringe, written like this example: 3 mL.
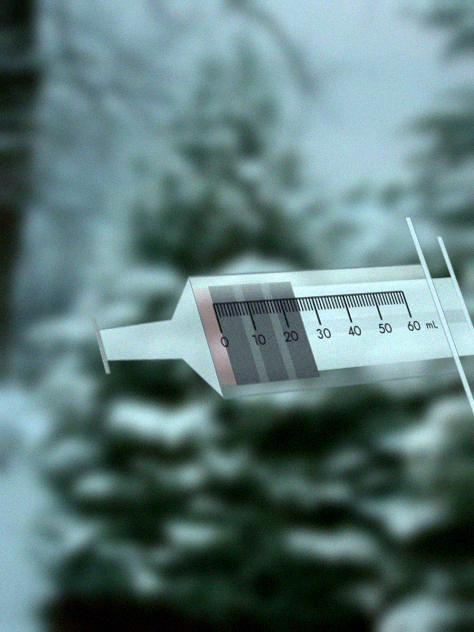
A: 0 mL
